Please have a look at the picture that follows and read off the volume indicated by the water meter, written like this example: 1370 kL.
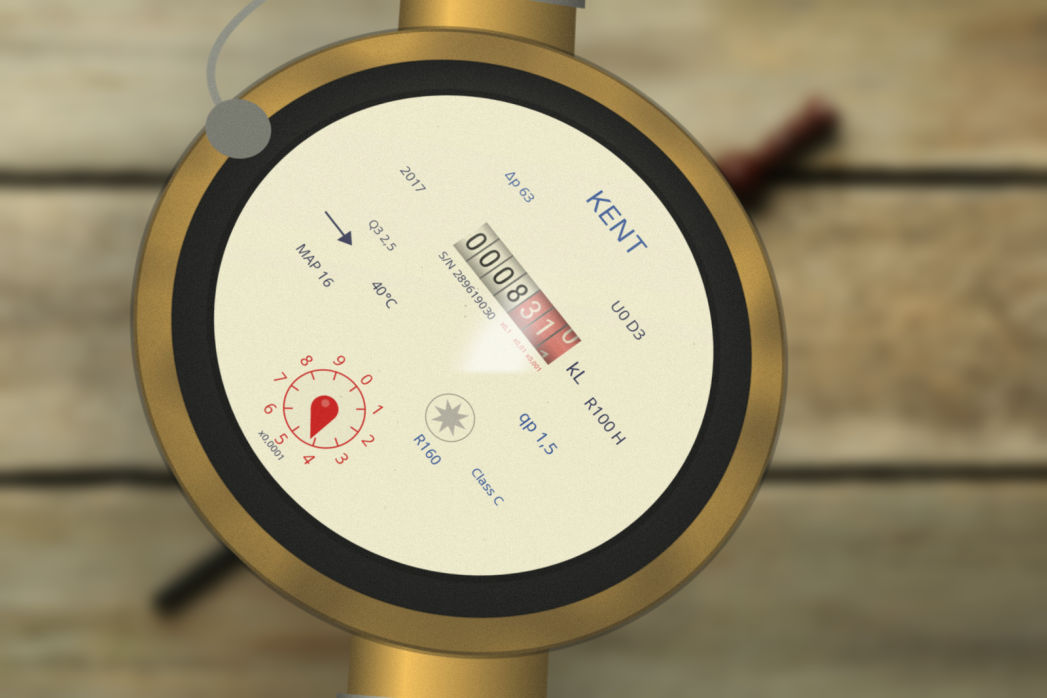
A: 8.3104 kL
